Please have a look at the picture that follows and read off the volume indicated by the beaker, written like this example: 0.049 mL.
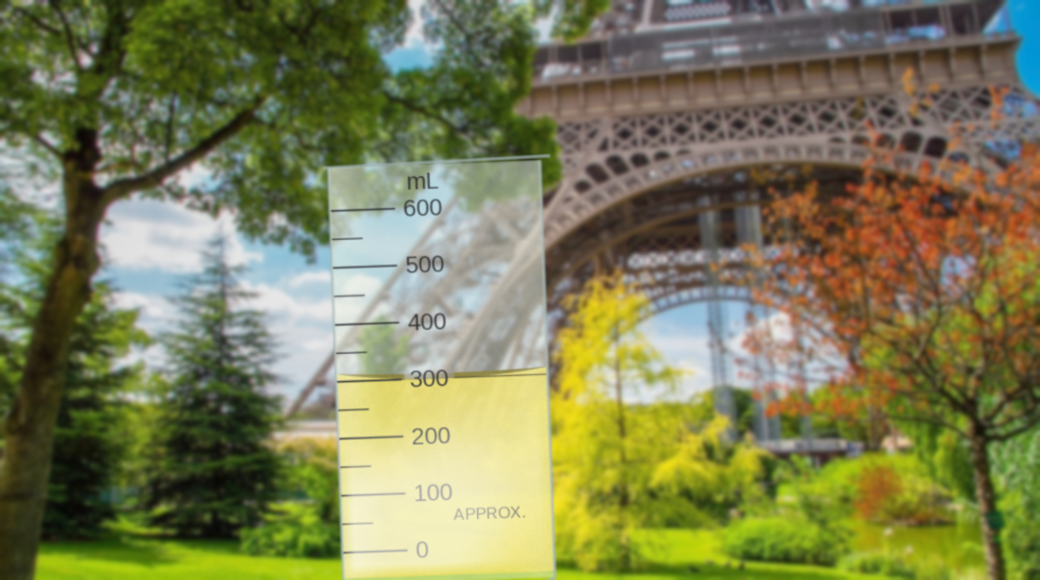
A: 300 mL
